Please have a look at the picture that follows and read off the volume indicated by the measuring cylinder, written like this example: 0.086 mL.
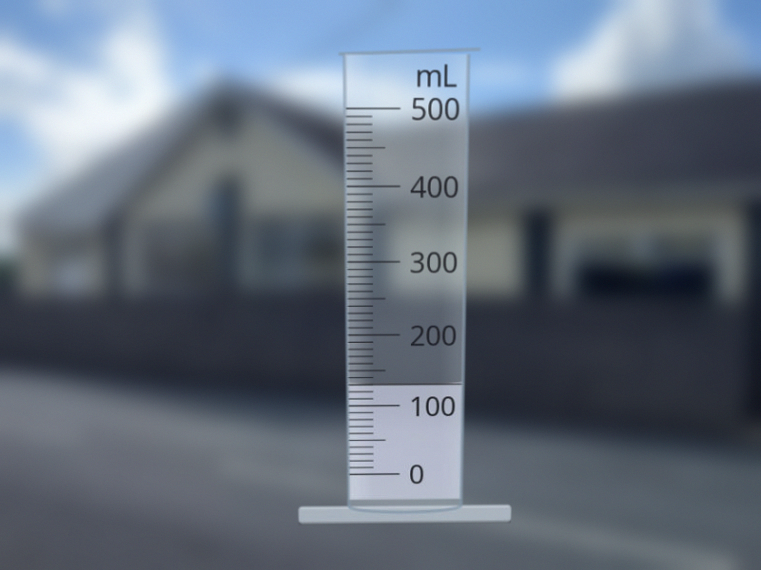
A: 130 mL
